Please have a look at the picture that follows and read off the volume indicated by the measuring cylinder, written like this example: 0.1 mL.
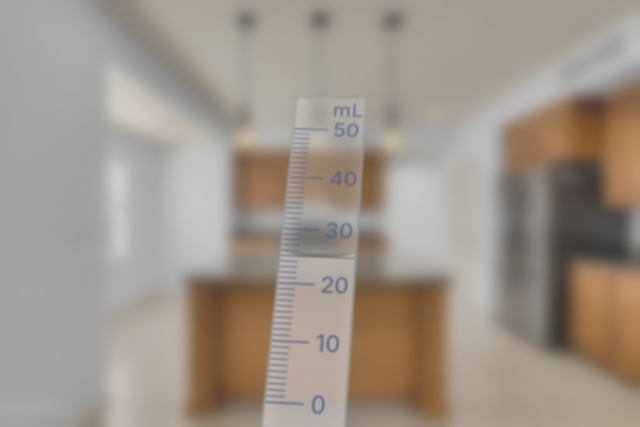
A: 25 mL
